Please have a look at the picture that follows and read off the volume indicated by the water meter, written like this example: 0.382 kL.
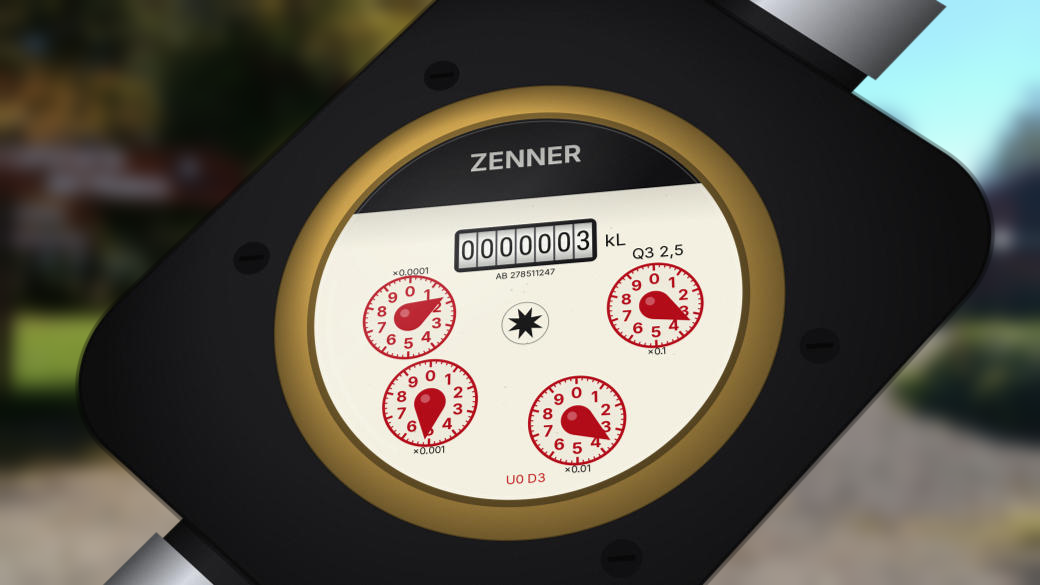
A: 3.3351 kL
